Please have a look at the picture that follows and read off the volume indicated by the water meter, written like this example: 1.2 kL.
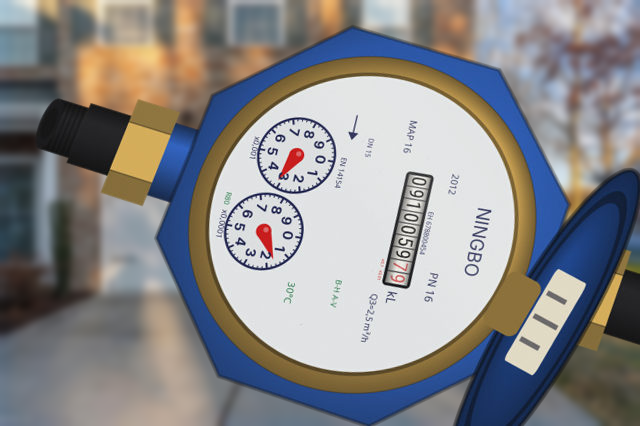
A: 910059.7931 kL
